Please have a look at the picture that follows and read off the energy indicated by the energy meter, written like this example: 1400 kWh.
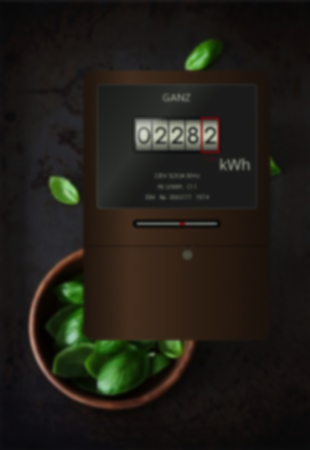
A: 228.2 kWh
